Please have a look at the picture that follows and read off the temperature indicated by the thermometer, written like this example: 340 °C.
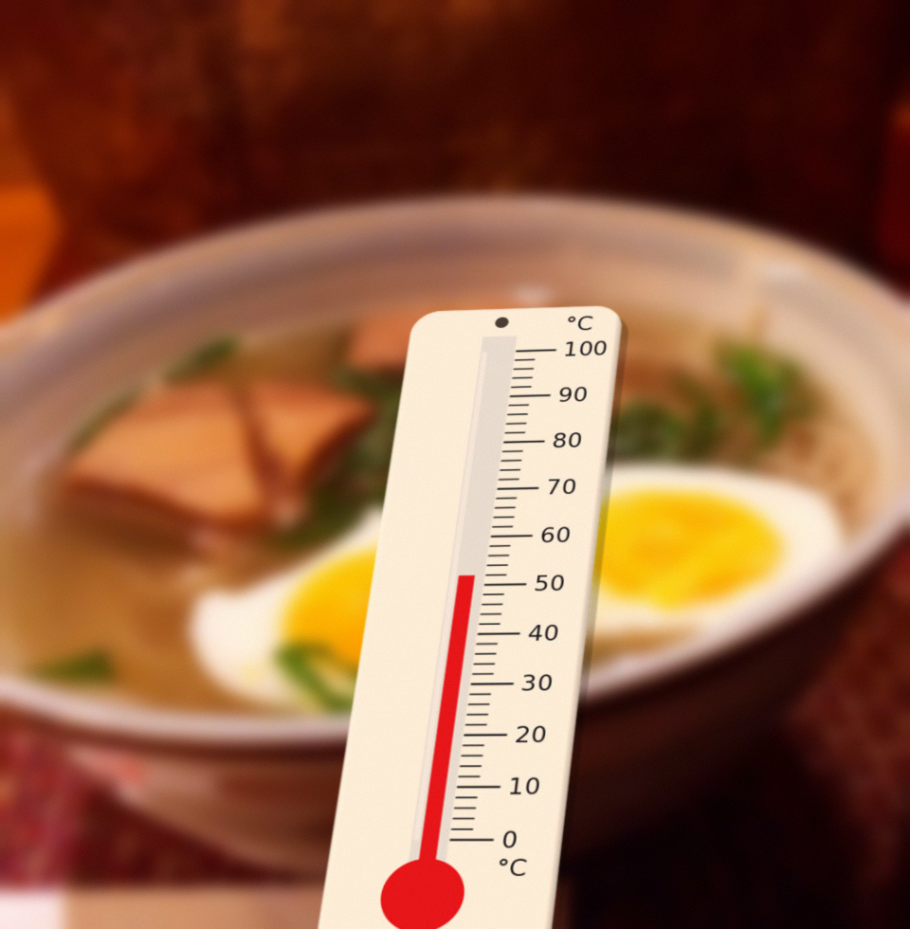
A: 52 °C
